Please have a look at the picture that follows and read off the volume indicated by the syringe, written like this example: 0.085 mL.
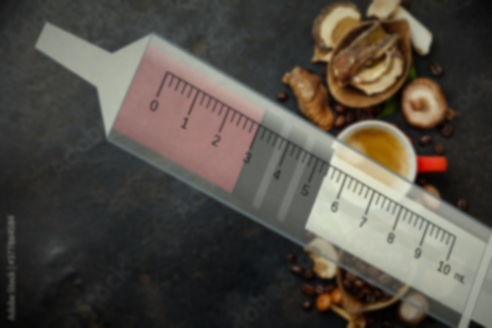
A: 3 mL
